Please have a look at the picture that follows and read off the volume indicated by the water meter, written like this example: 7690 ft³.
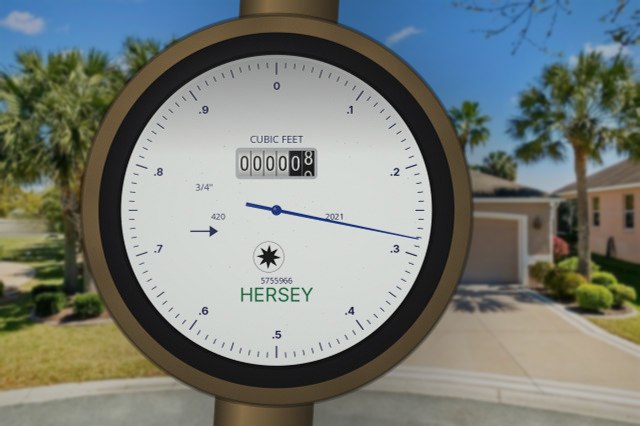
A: 8.28 ft³
